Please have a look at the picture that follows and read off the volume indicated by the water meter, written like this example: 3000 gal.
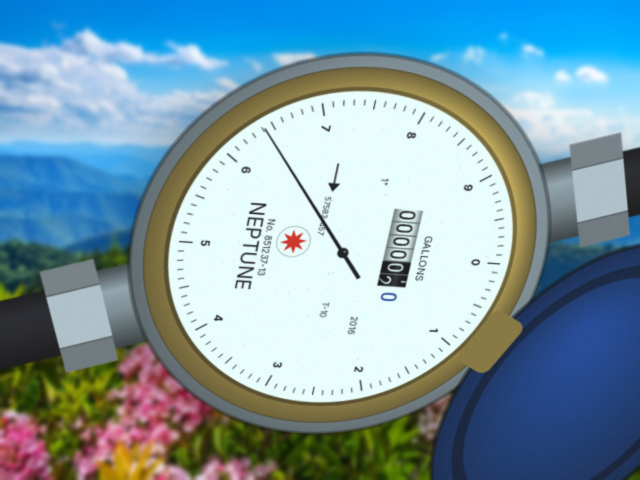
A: 16.4 gal
